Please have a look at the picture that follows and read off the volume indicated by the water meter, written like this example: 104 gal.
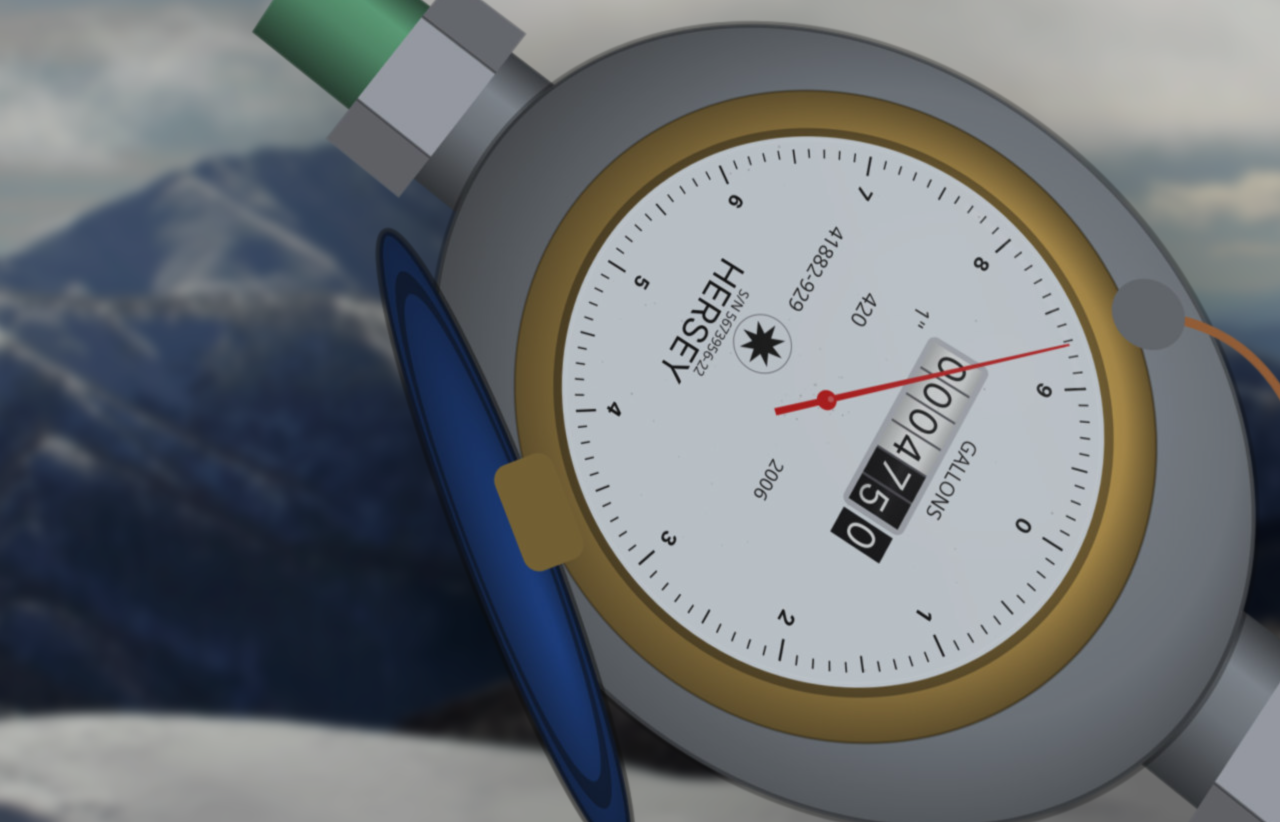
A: 4748.7 gal
